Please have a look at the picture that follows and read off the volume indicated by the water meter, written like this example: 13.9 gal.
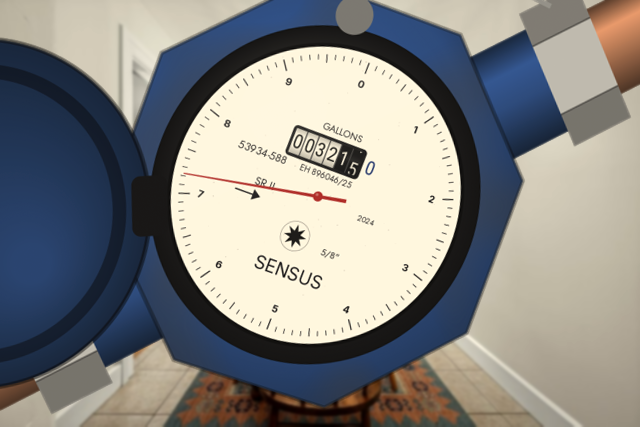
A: 32147.2 gal
